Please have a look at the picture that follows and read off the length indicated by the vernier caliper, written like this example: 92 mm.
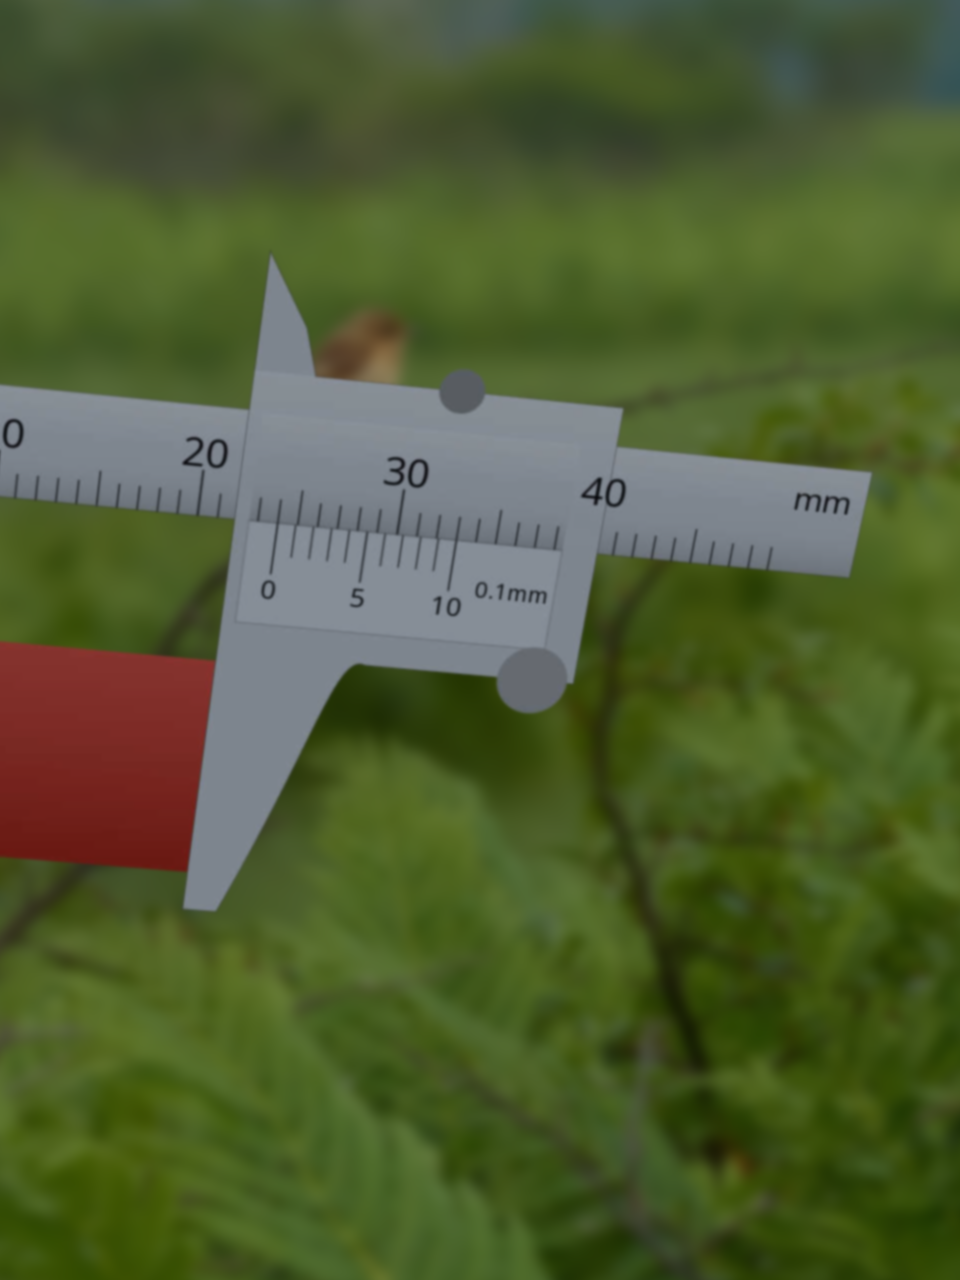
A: 24.0 mm
